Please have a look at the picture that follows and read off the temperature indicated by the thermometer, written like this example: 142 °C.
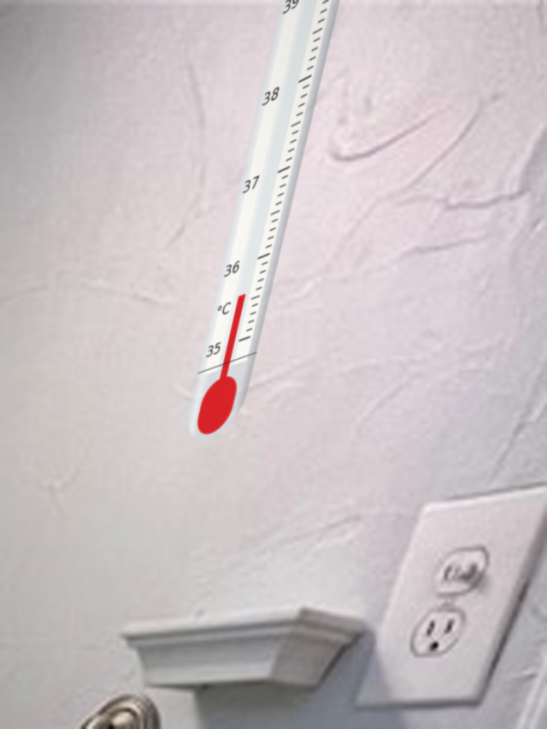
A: 35.6 °C
